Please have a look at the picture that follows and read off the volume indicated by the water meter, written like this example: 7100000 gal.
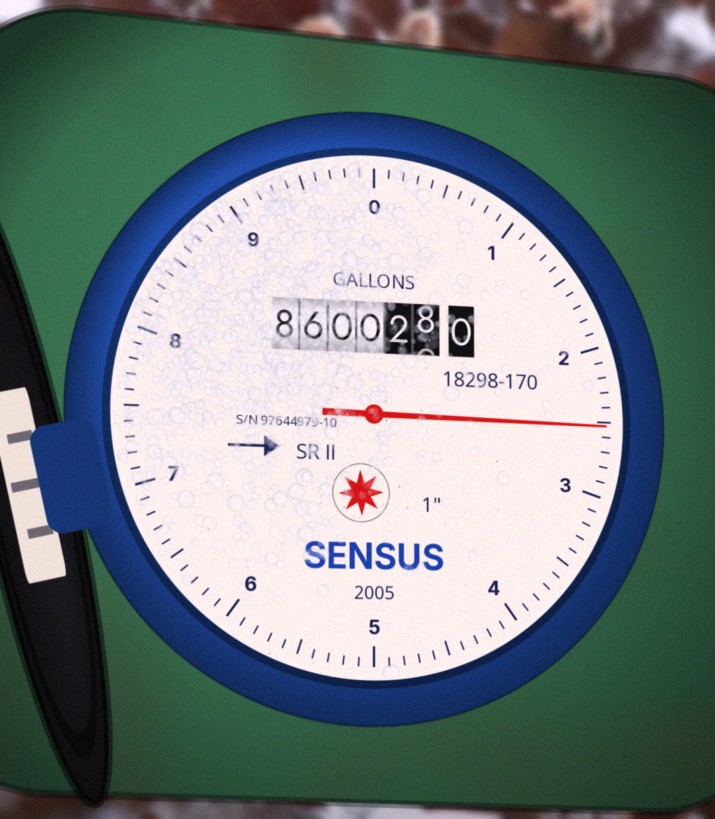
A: 8600282.5 gal
